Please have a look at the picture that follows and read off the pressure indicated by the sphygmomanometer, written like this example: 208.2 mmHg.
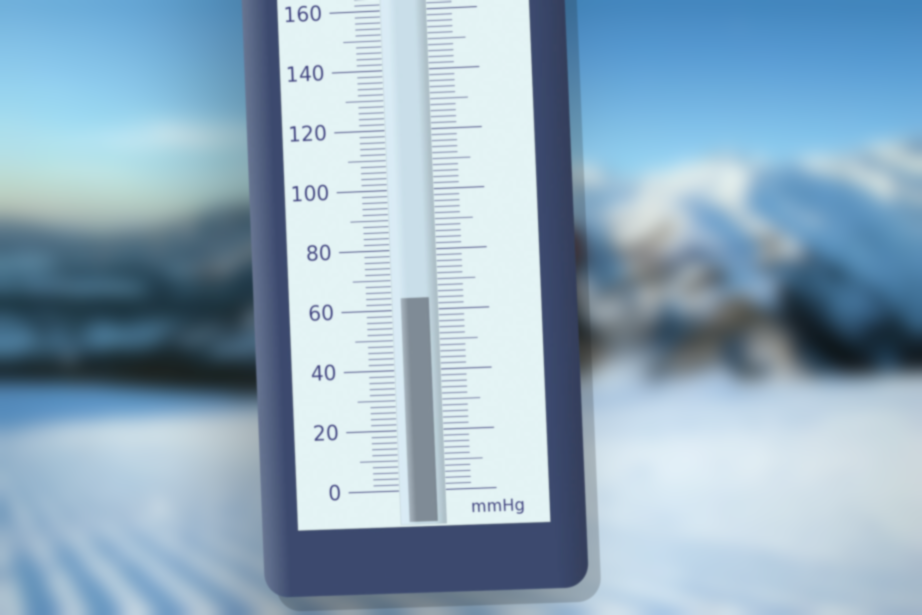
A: 64 mmHg
